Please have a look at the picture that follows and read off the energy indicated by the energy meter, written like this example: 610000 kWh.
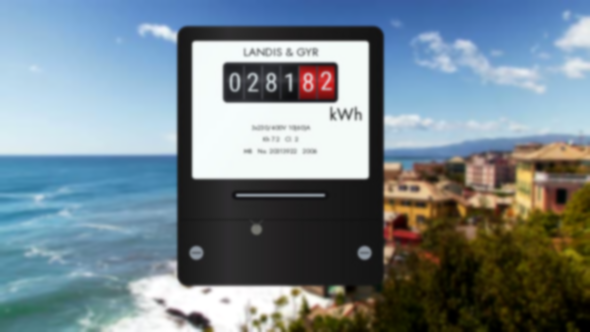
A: 281.82 kWh
